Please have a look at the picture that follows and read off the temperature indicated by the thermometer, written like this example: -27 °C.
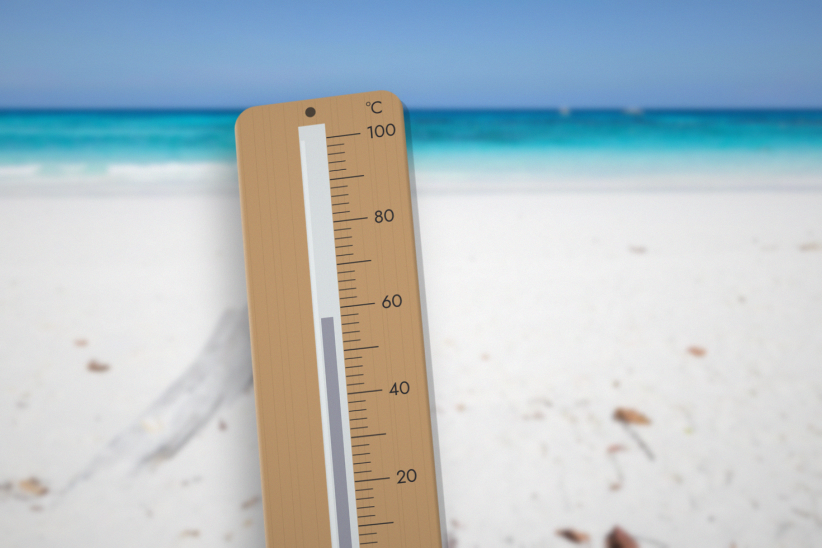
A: 58 °C
